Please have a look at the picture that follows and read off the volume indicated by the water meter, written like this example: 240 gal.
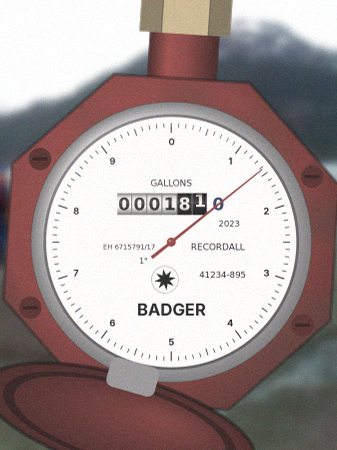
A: 1811.4 gal
